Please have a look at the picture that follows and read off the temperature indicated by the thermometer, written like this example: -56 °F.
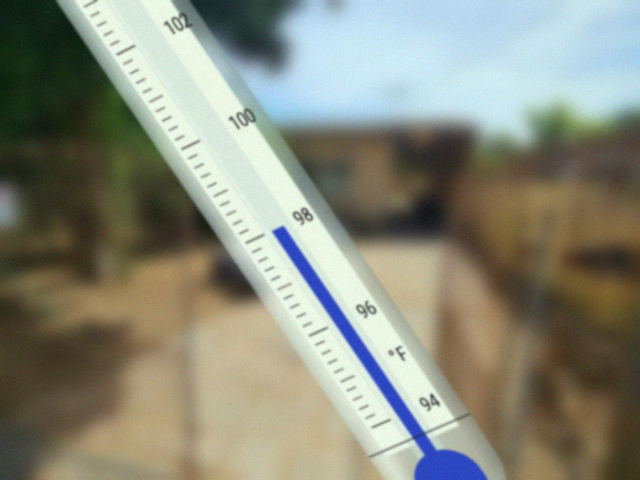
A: 98 °F
